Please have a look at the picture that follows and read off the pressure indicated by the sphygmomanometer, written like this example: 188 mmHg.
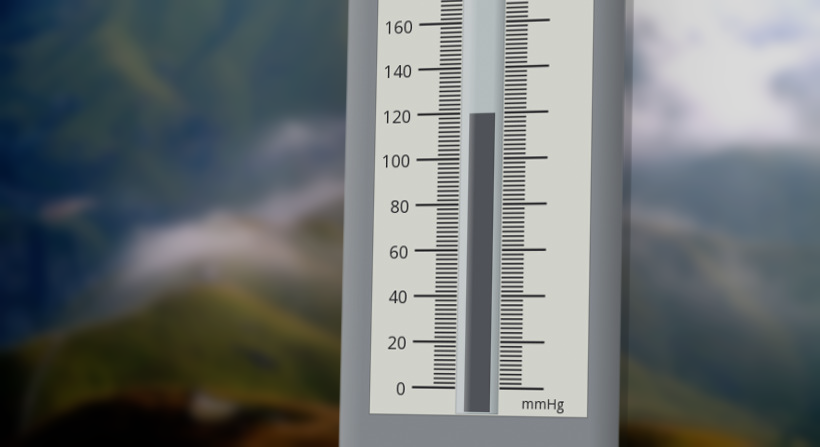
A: 120 mmHg
